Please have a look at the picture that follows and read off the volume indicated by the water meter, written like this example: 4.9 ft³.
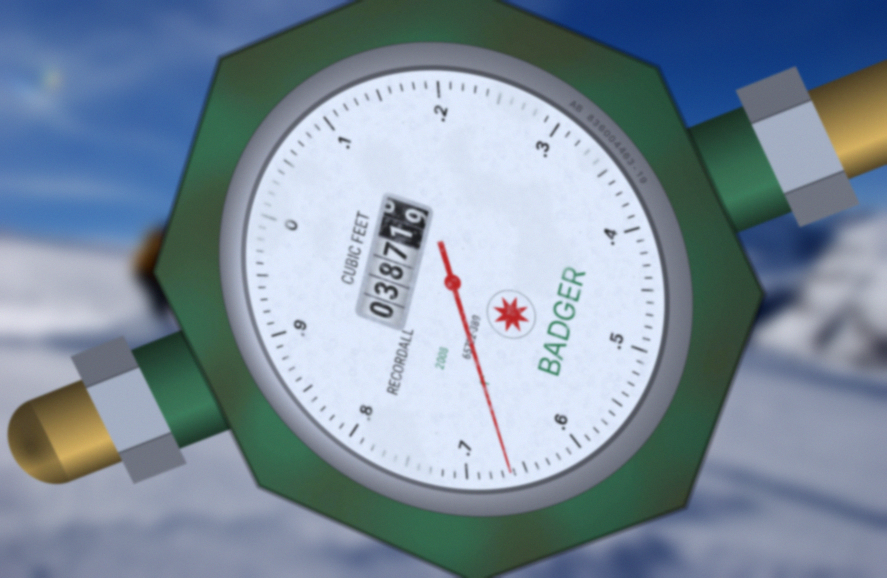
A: 38718.66 ft³
